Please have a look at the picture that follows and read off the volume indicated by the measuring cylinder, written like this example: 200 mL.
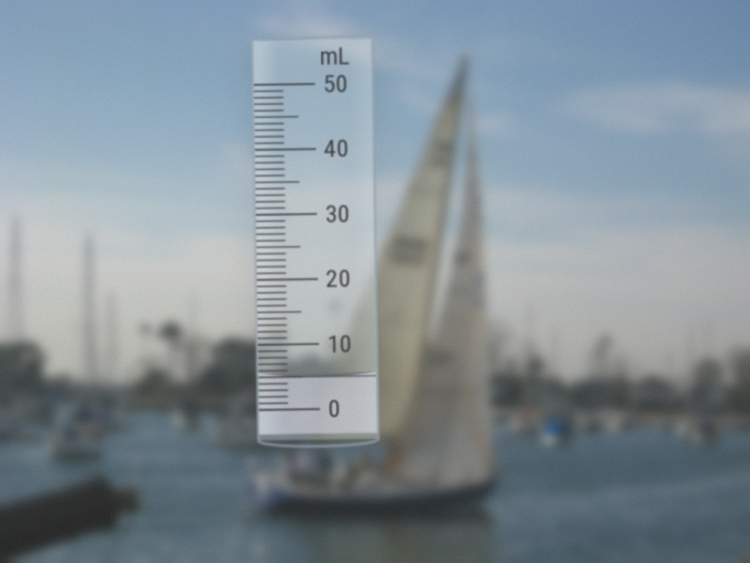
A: 5 mL
